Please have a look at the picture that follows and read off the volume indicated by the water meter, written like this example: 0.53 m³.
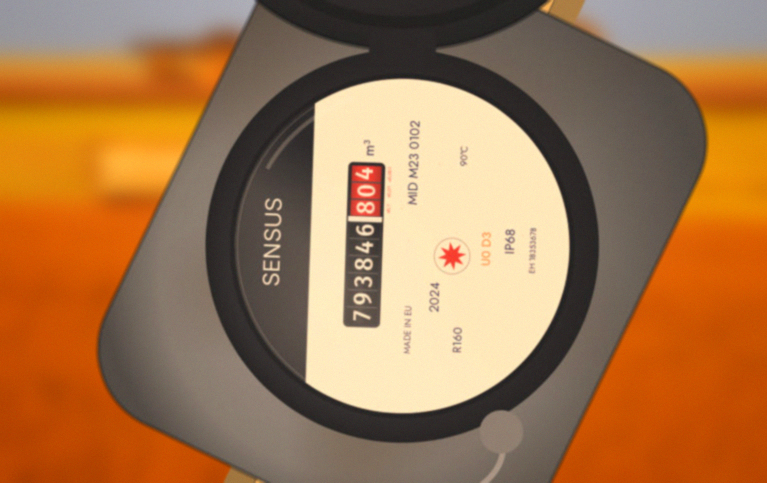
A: 793846.804 m³
